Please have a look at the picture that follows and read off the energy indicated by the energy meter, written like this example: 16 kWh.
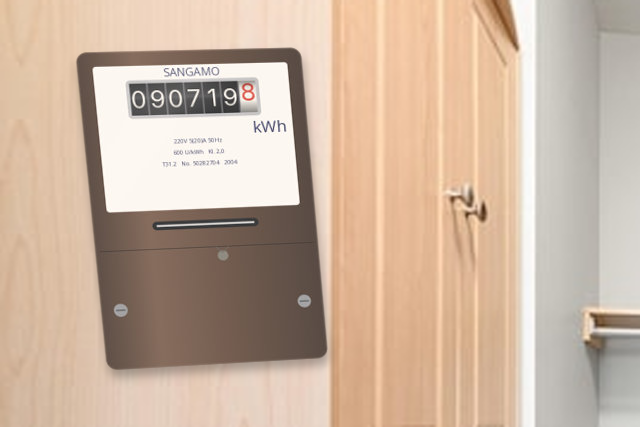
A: 90719.8 kWh
